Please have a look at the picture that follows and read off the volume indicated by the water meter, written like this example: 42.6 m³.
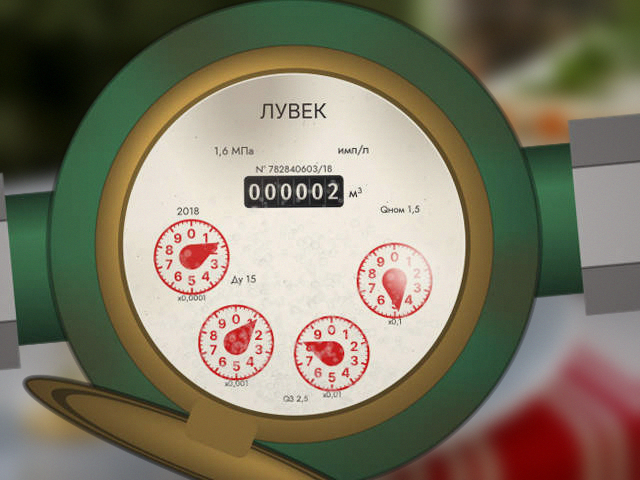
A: 2.4811 m³
